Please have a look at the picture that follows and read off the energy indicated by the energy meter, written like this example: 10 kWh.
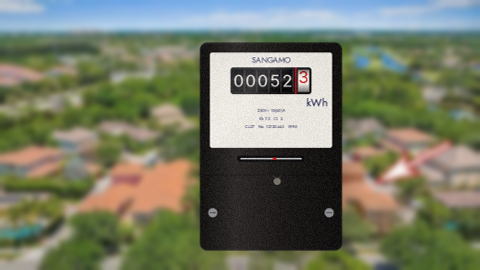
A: 52.3 kWh
